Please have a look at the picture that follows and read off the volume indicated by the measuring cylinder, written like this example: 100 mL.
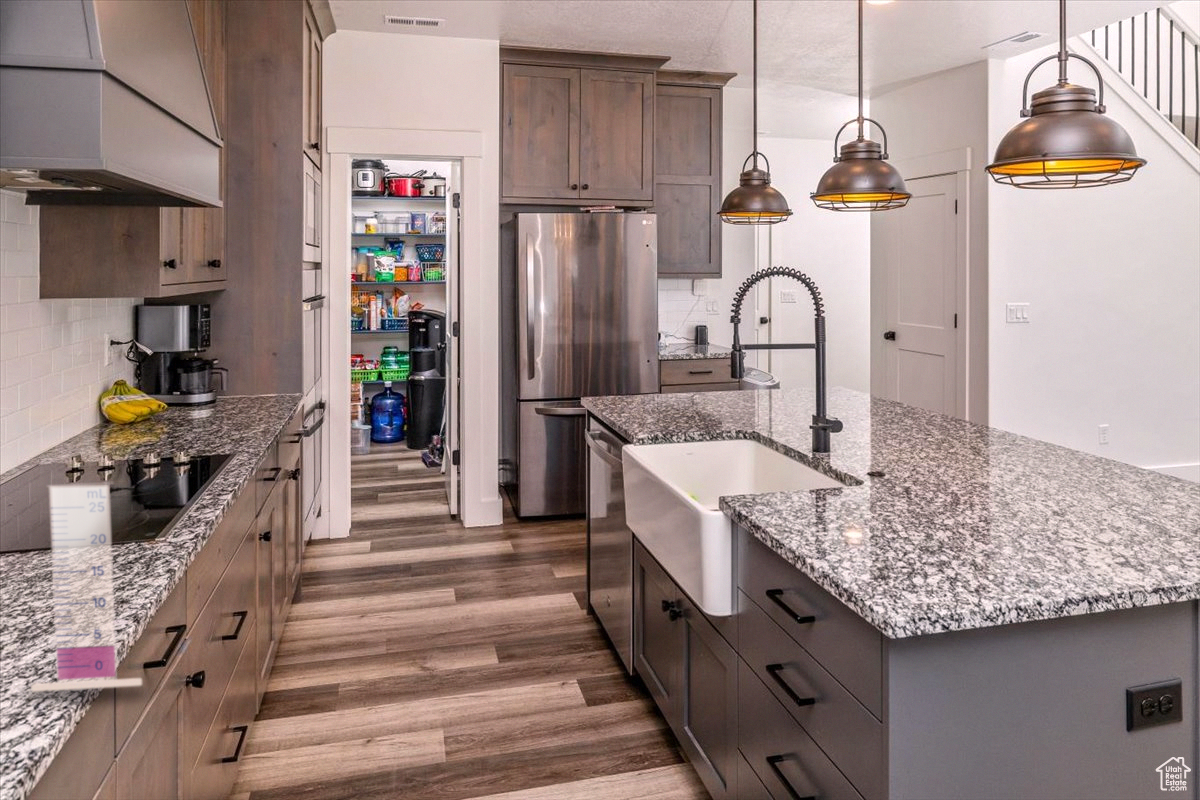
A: 3 mL
